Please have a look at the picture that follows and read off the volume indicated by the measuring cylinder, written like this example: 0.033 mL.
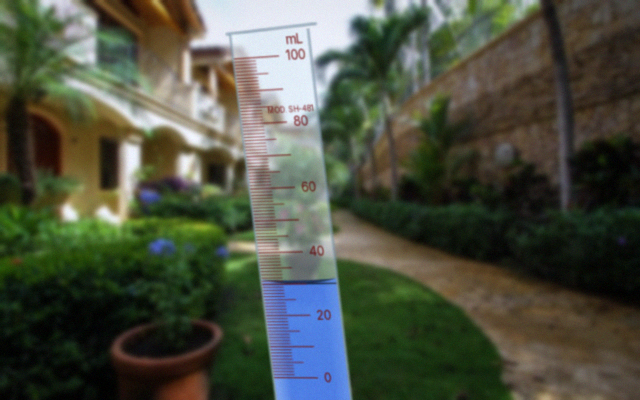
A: 30 mL
